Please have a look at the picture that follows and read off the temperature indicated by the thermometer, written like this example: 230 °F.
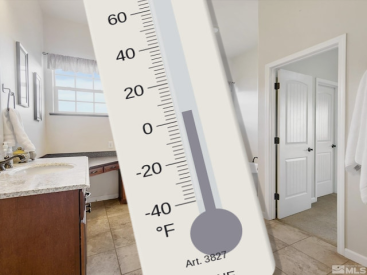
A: 4 °F
